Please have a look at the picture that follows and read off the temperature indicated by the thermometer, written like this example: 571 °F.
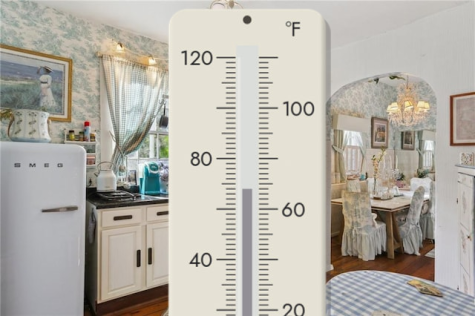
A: 68 °F
